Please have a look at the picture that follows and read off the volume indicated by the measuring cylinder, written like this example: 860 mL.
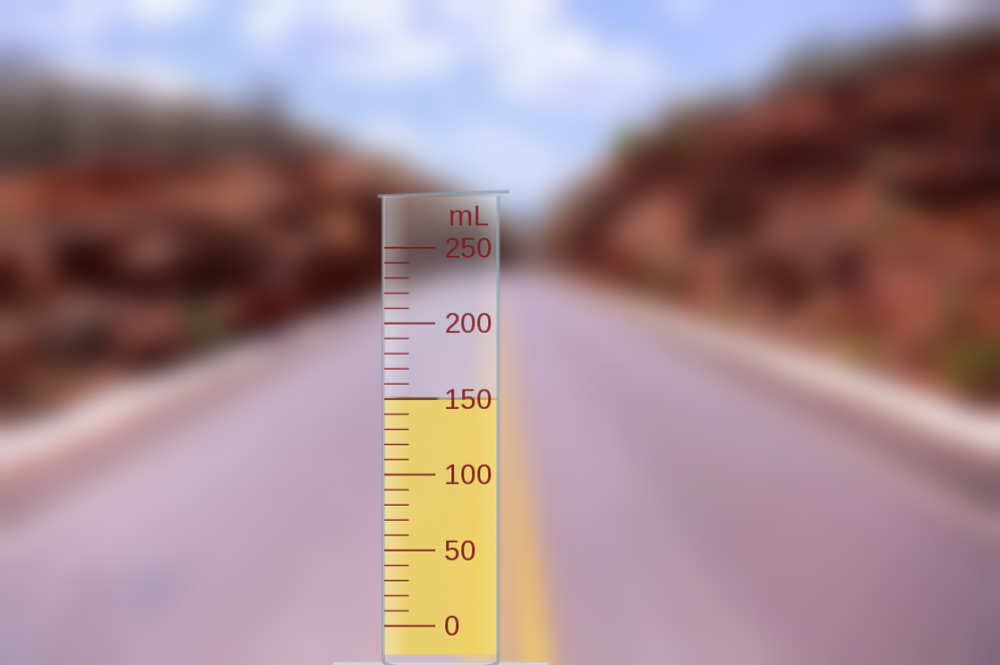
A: 150 mL
